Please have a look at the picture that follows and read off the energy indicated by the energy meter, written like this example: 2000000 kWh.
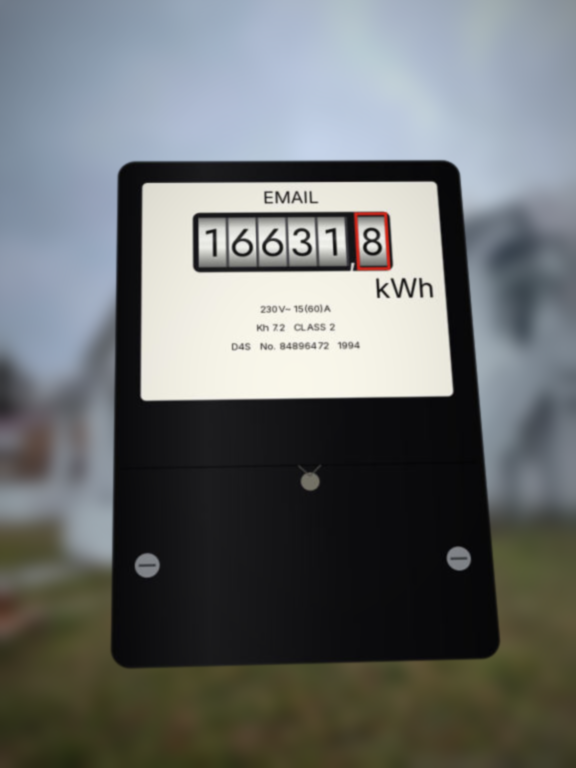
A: 16631.8 kWh
